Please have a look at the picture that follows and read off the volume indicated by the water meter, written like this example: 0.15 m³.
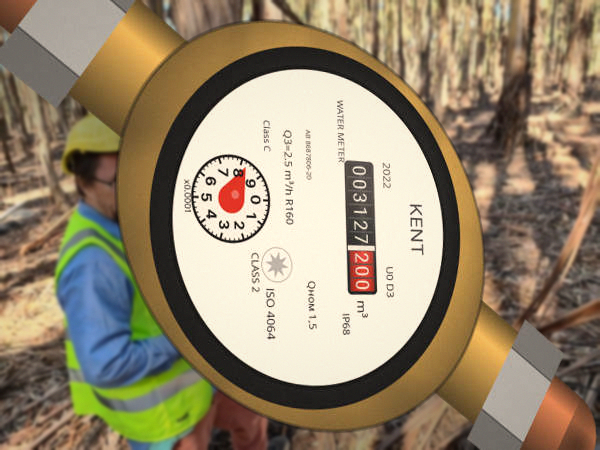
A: 3127.2008 m³
